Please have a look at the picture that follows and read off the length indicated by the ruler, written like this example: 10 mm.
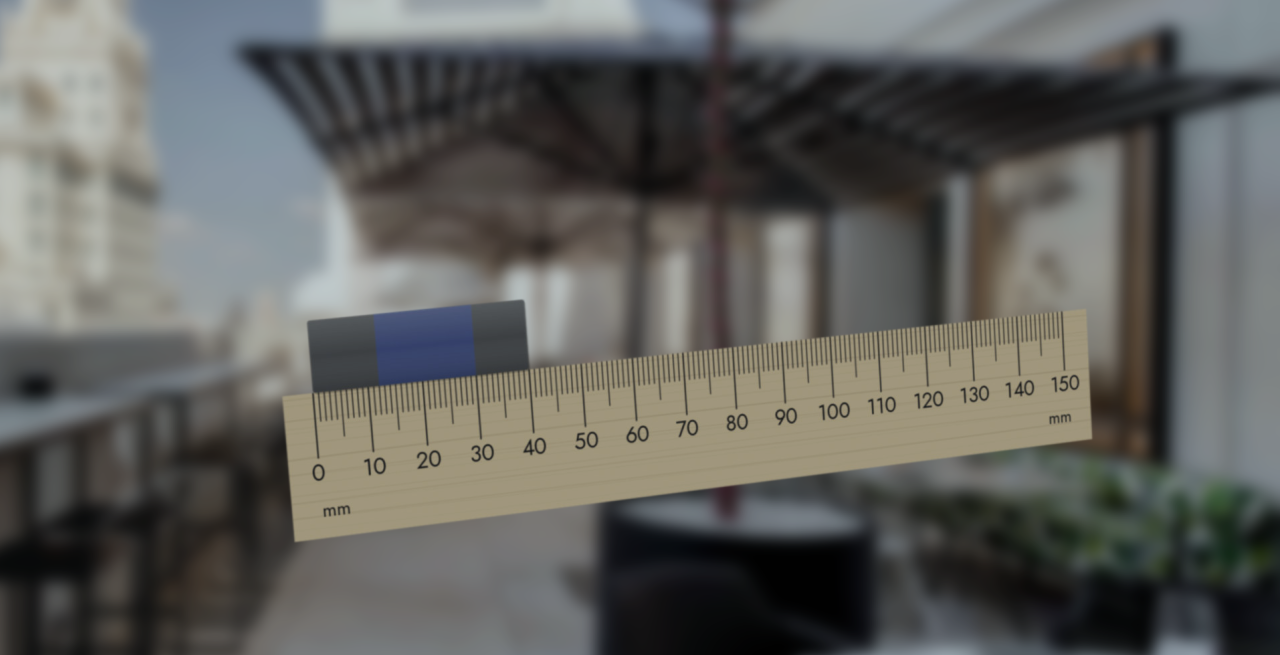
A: 40 mm
